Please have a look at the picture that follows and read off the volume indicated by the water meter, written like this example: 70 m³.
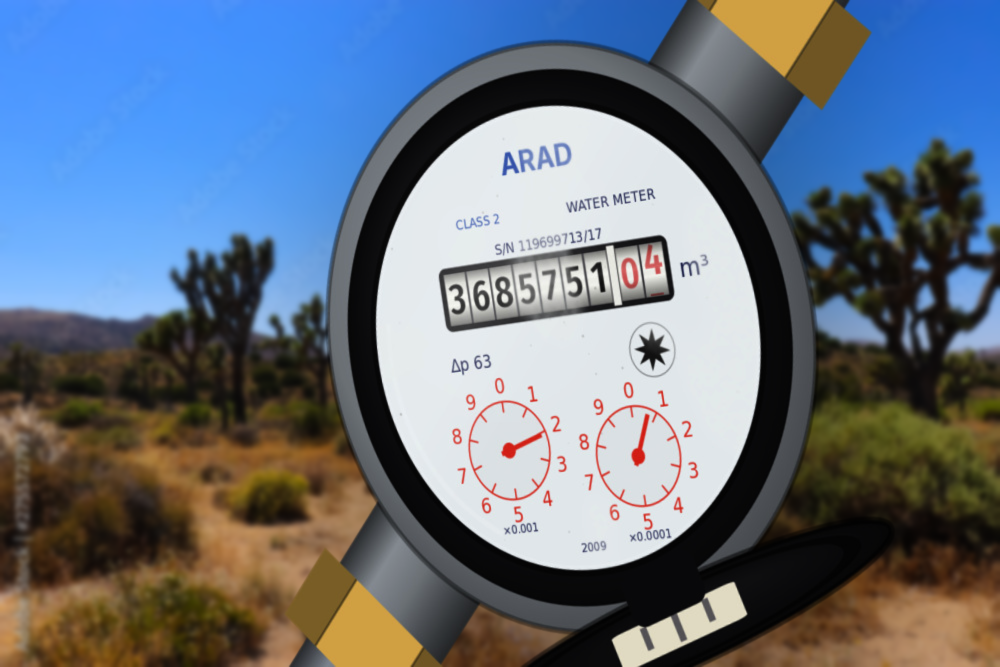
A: 3685751.0420 m³
